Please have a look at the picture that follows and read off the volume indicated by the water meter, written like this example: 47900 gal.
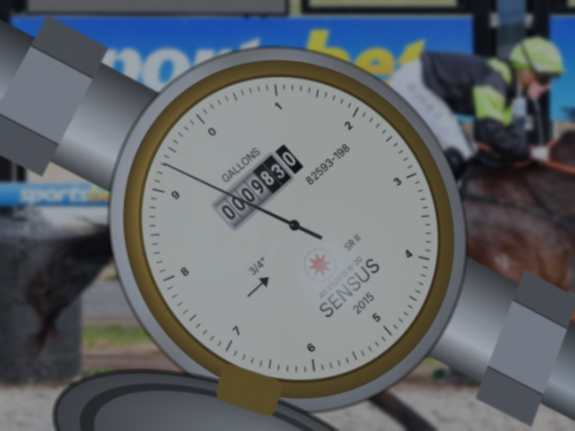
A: 9829.3 gal
